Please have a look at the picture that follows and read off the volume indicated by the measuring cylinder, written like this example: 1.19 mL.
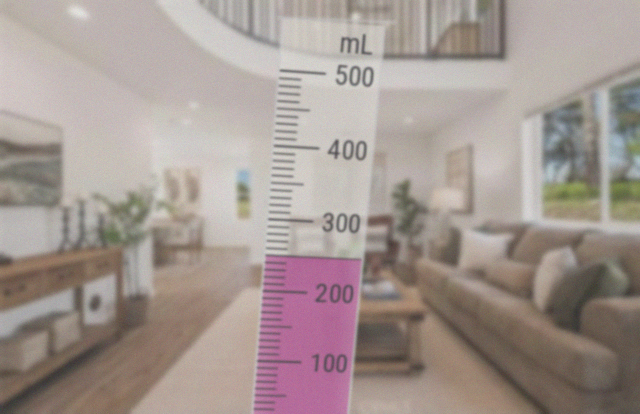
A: 250 mL
